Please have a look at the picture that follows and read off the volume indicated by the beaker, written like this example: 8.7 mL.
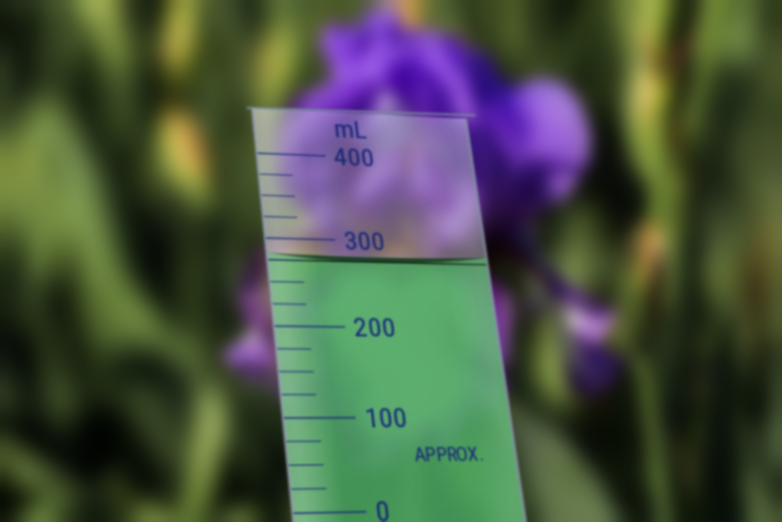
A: 275 mL
